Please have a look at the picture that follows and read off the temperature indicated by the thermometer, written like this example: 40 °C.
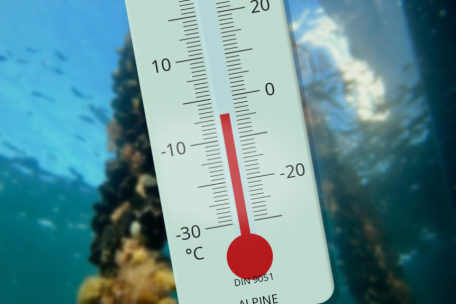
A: -4 °C
